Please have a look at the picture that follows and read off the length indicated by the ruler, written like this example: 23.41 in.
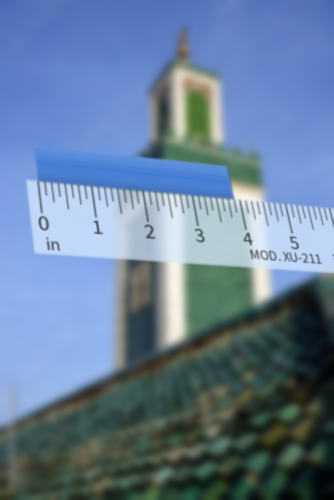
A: 3.875 in
